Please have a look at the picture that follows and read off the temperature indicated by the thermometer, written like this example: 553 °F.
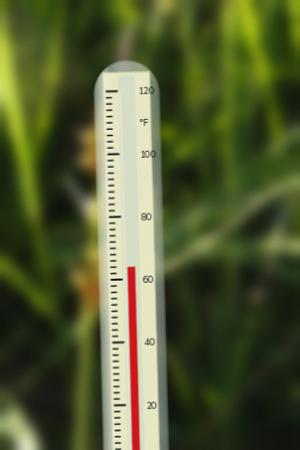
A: 64 °F
